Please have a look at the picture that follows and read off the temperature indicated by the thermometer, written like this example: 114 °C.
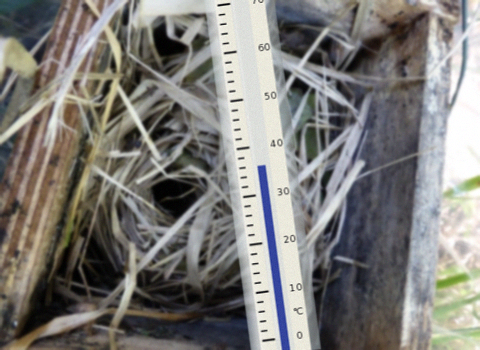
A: 36 °C
